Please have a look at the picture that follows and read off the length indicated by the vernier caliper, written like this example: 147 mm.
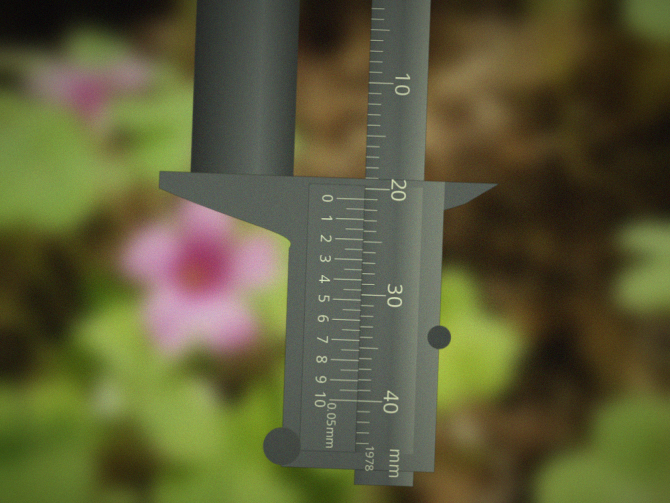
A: 21.0 mm
